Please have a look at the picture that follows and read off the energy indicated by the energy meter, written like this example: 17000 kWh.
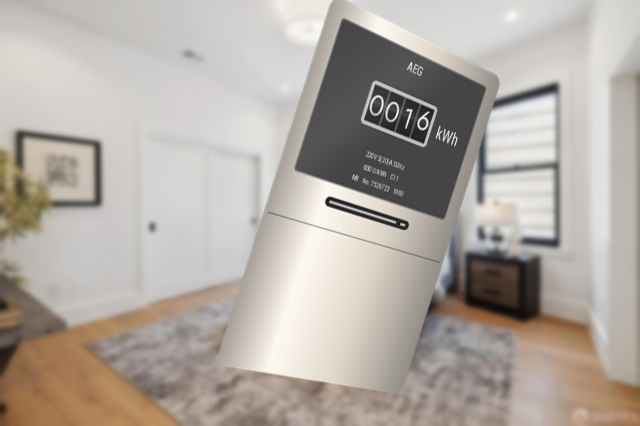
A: 16 kWh
